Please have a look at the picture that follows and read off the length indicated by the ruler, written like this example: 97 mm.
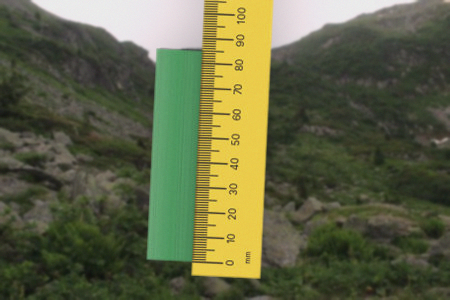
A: 85 mm
